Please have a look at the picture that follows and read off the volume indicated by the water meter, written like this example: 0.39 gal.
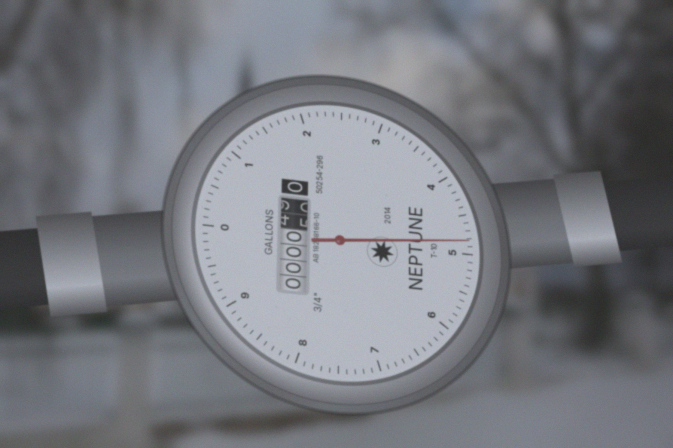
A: 494.8 gal
